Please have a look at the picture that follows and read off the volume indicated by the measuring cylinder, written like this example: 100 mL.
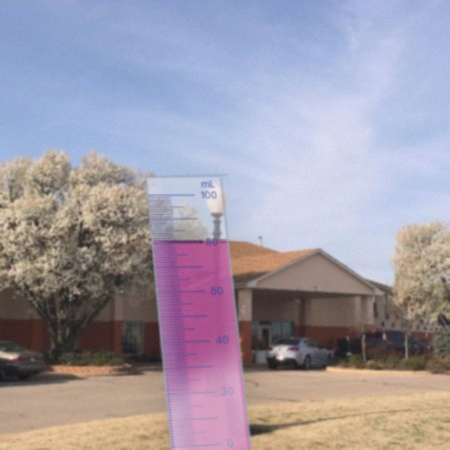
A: 80 mL
